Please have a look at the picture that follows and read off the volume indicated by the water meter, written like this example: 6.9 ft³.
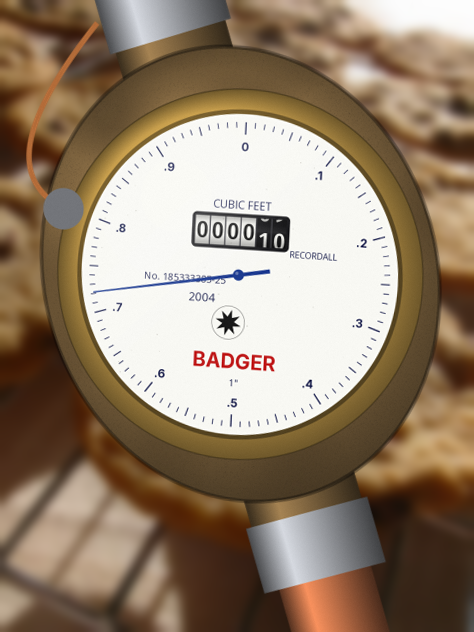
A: 9.72 ft³
